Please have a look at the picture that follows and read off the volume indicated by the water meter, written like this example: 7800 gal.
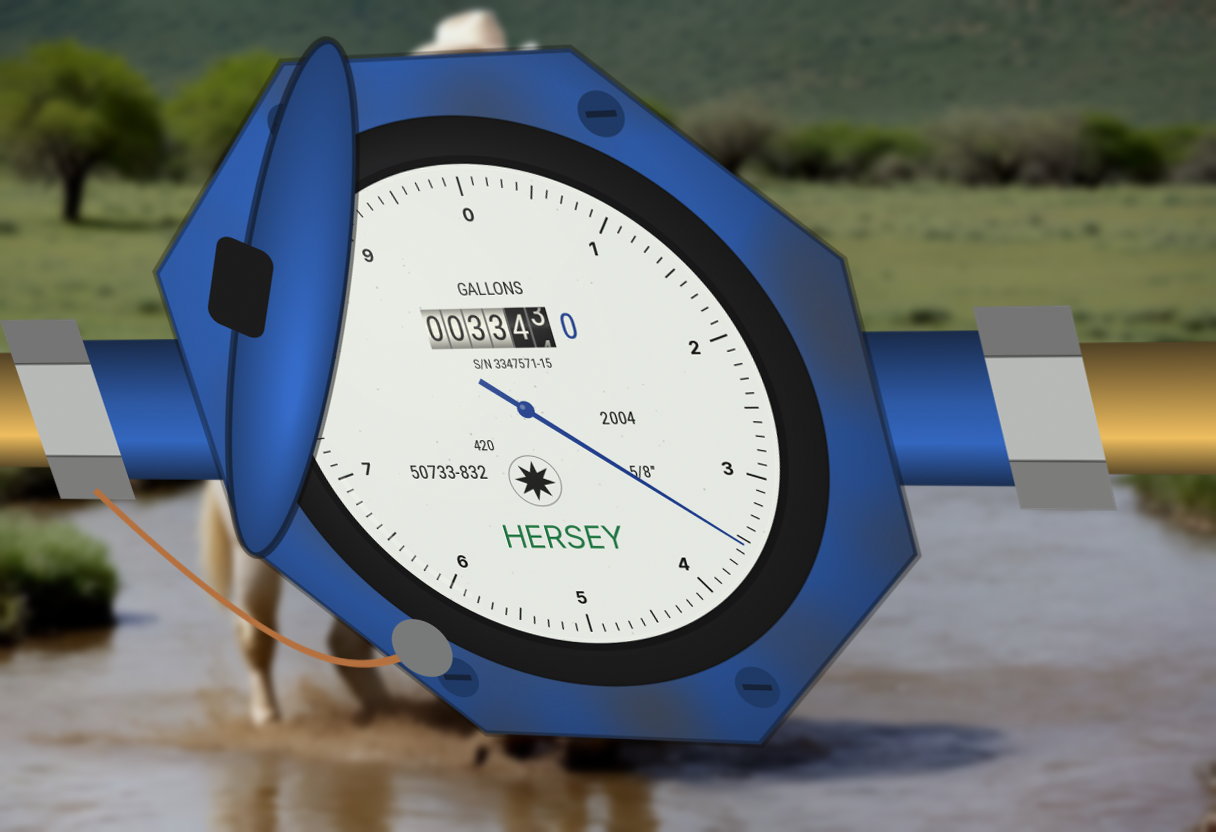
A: 33433.5 gal
